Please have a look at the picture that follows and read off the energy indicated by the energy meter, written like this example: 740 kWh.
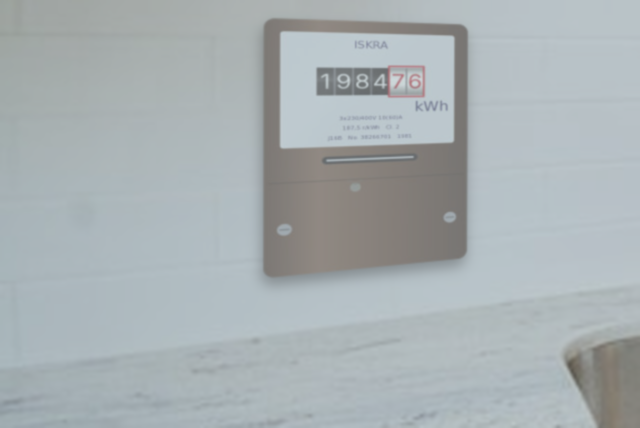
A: 1984.76 kWh
